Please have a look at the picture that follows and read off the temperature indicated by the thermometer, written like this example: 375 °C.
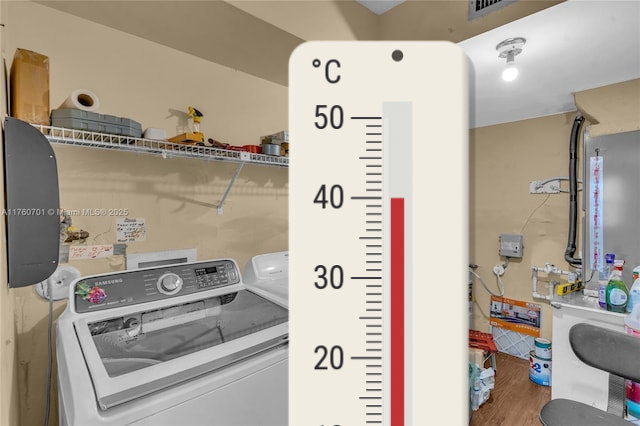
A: 40 °C
